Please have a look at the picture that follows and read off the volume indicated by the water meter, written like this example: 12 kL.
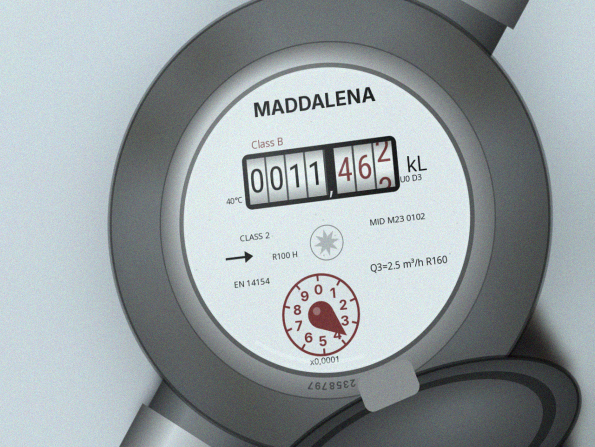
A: 11.4623 kL
